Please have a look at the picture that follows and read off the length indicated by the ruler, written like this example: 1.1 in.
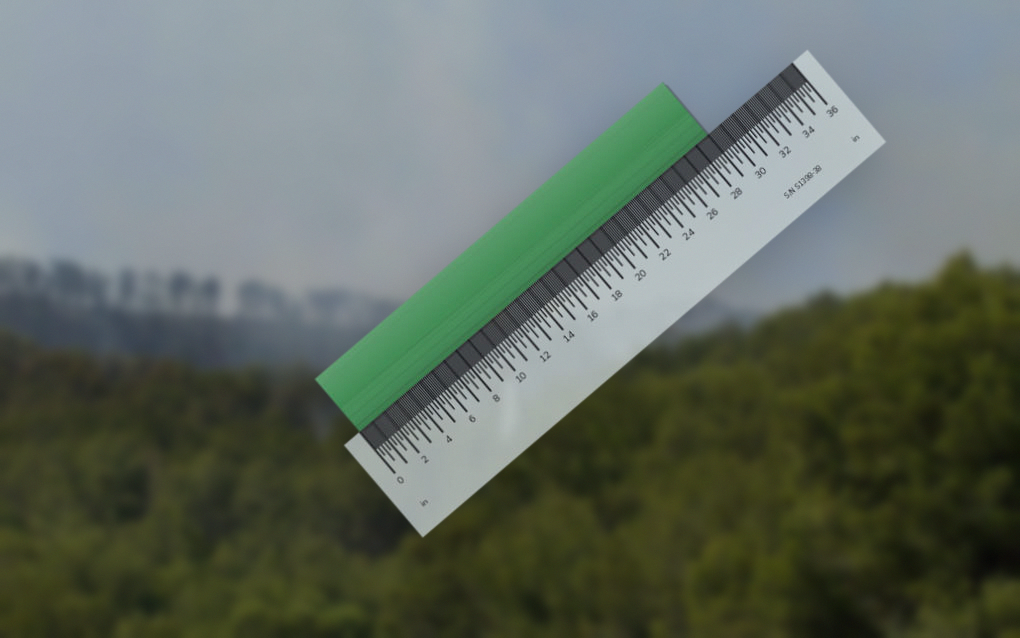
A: 29 in
